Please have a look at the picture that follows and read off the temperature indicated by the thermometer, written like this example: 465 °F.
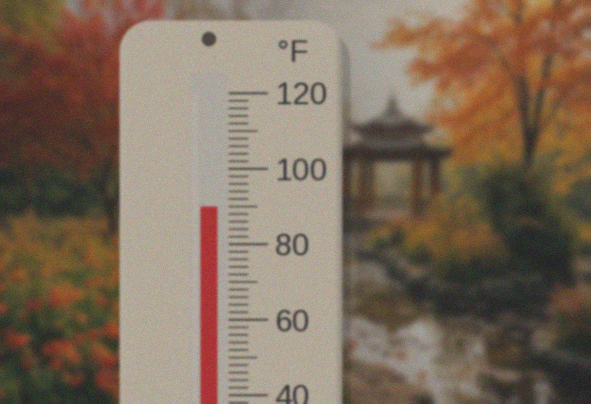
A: 90 °F
